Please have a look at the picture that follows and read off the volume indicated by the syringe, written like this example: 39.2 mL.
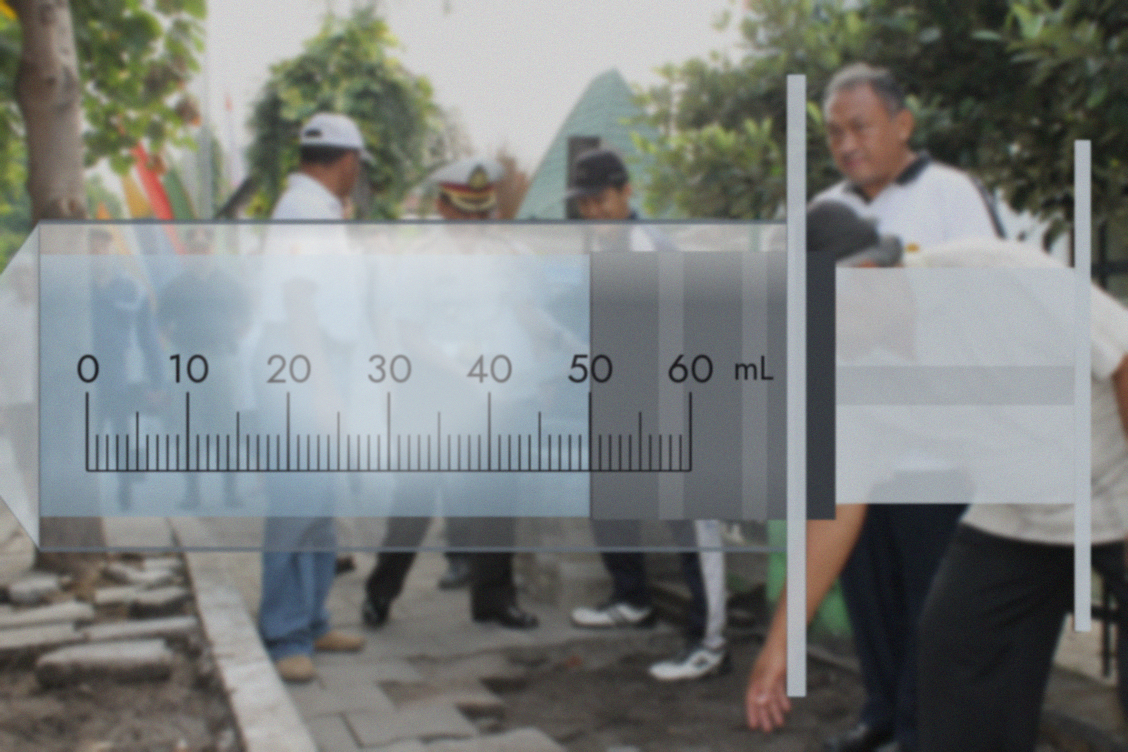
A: 50 mL
